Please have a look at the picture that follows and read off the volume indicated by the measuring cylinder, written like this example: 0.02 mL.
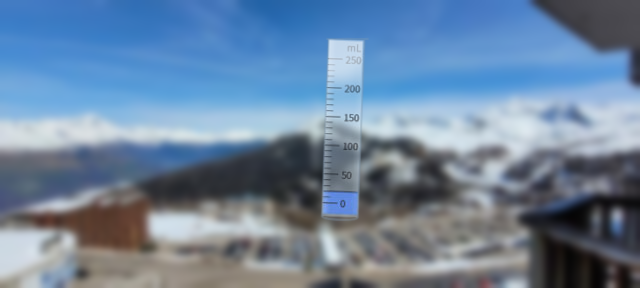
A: 20 mL
